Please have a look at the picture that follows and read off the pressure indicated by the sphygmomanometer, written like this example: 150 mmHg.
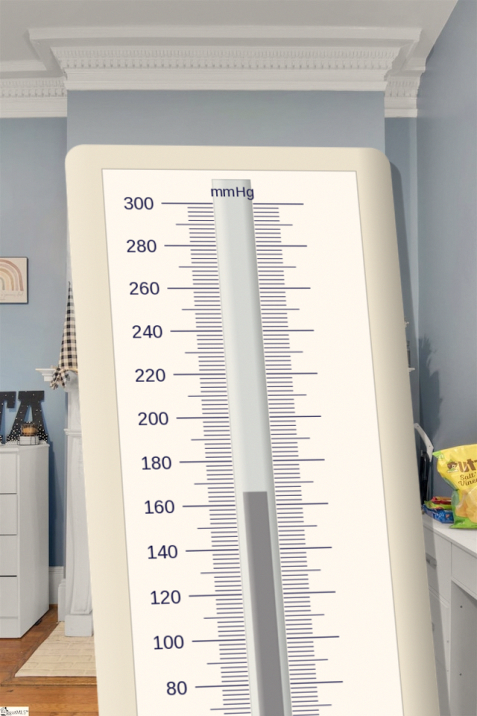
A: 166 mmHg
